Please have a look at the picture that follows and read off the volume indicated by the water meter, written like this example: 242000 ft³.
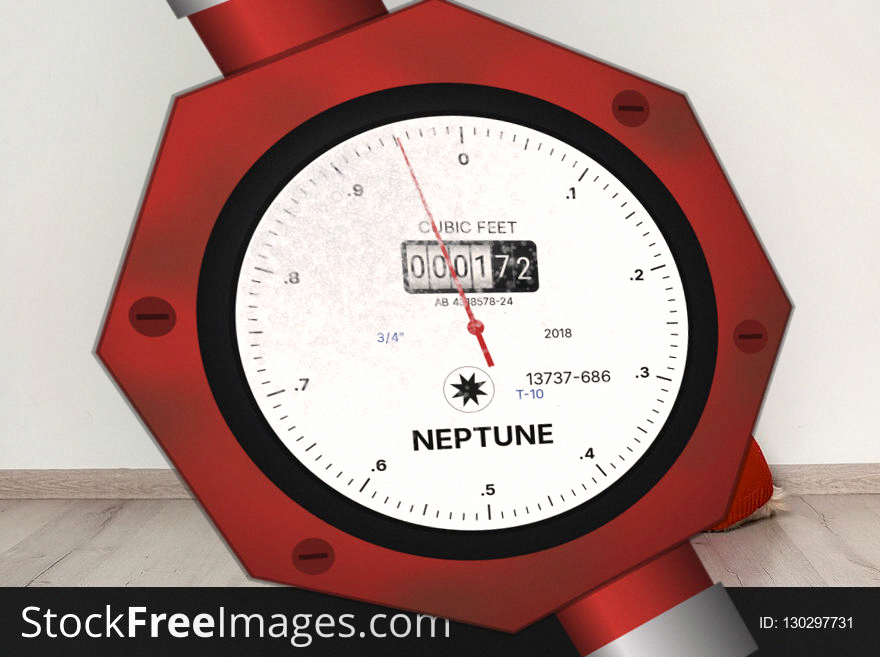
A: 171.95 ft³
